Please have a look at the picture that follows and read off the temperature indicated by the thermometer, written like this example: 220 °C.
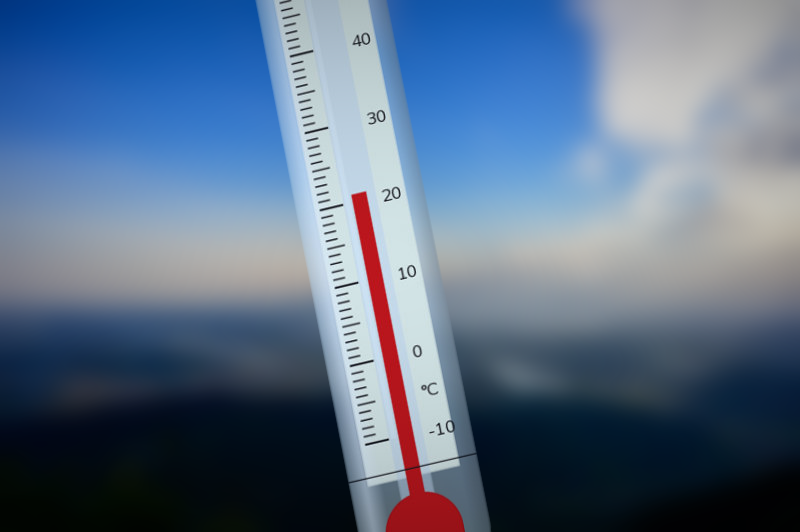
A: 21 °C
